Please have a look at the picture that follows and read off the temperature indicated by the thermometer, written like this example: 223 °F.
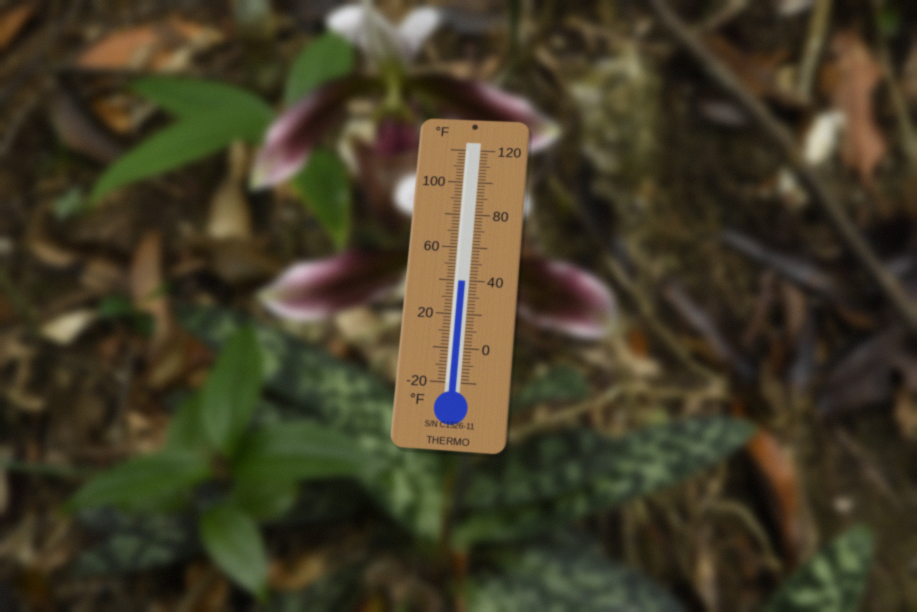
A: 40 °F
